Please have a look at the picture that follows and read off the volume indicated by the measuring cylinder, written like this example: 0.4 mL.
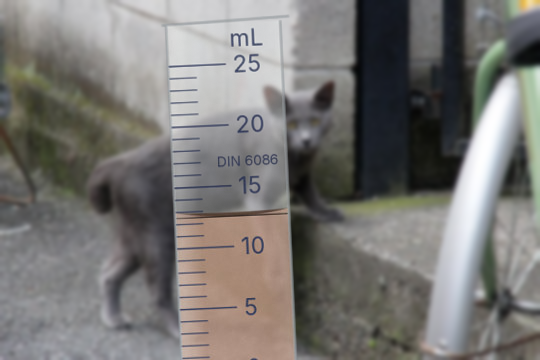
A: 12.5 mL
